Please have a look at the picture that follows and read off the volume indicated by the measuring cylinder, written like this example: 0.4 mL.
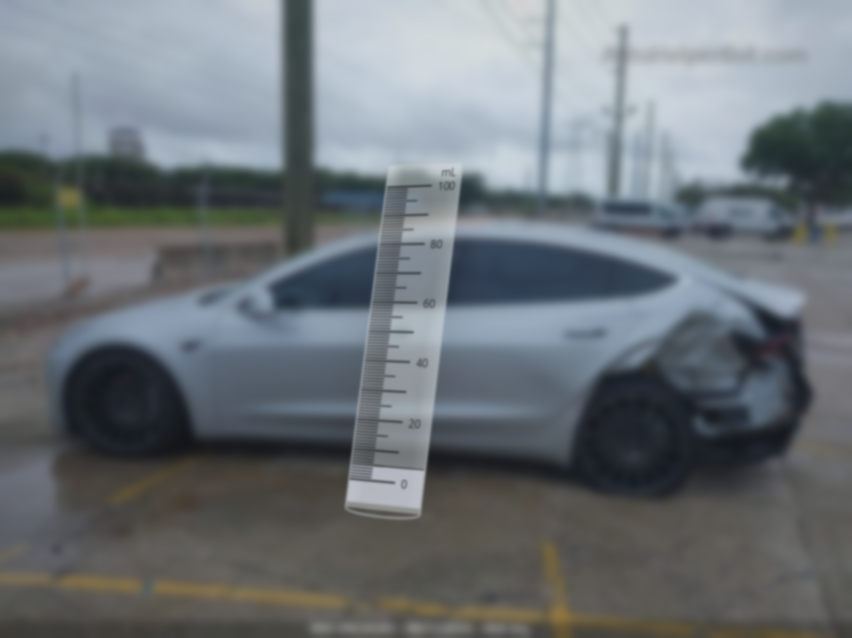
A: 5 mL
